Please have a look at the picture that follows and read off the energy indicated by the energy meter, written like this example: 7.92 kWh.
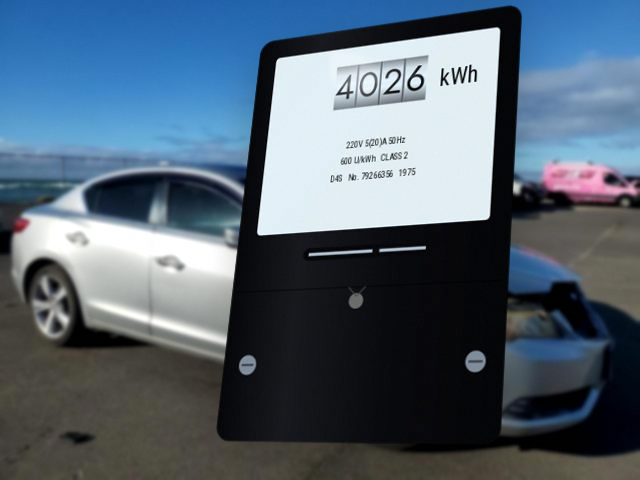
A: 4026 kWh
